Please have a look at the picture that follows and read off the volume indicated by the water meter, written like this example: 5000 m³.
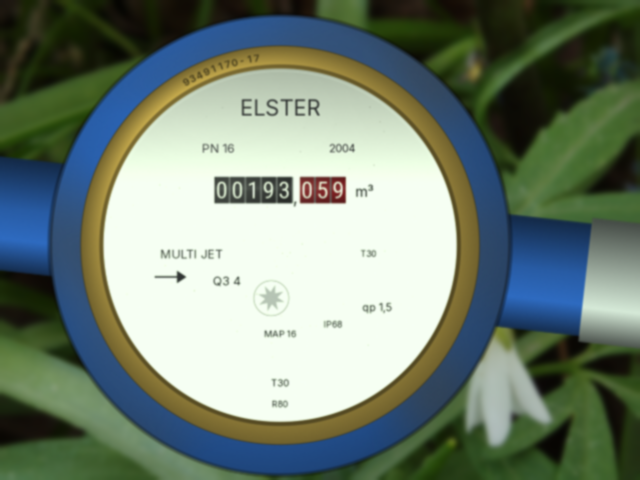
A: 193.059 m³
